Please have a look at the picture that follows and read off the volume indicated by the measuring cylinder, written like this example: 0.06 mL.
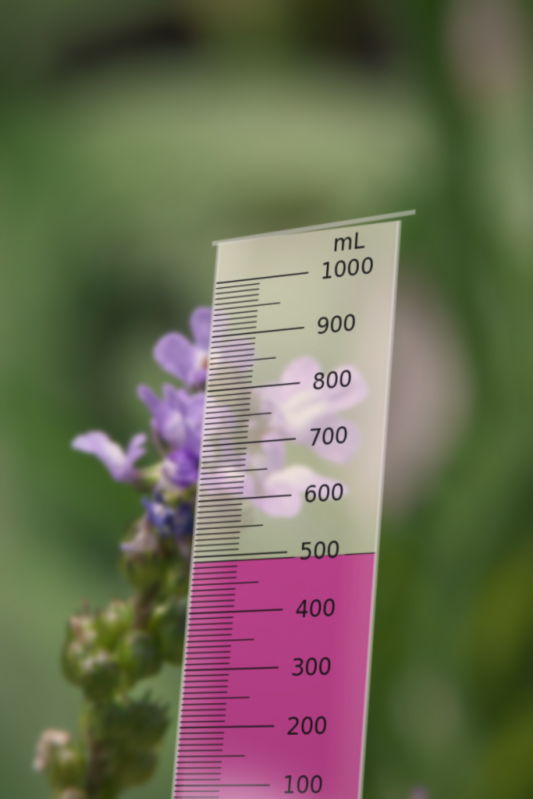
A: 490 mL
